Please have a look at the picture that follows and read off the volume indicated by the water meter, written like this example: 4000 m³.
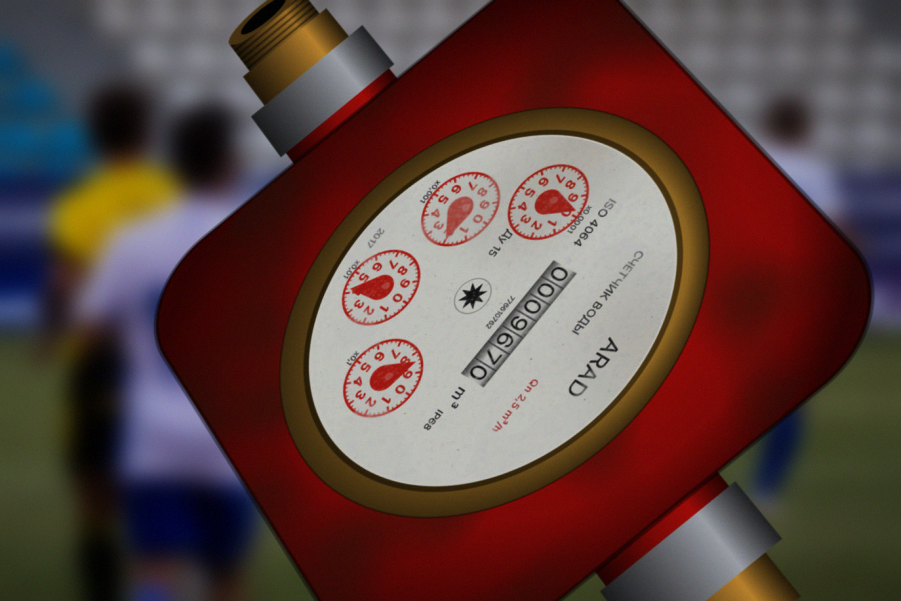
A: 9670.8419 m³
